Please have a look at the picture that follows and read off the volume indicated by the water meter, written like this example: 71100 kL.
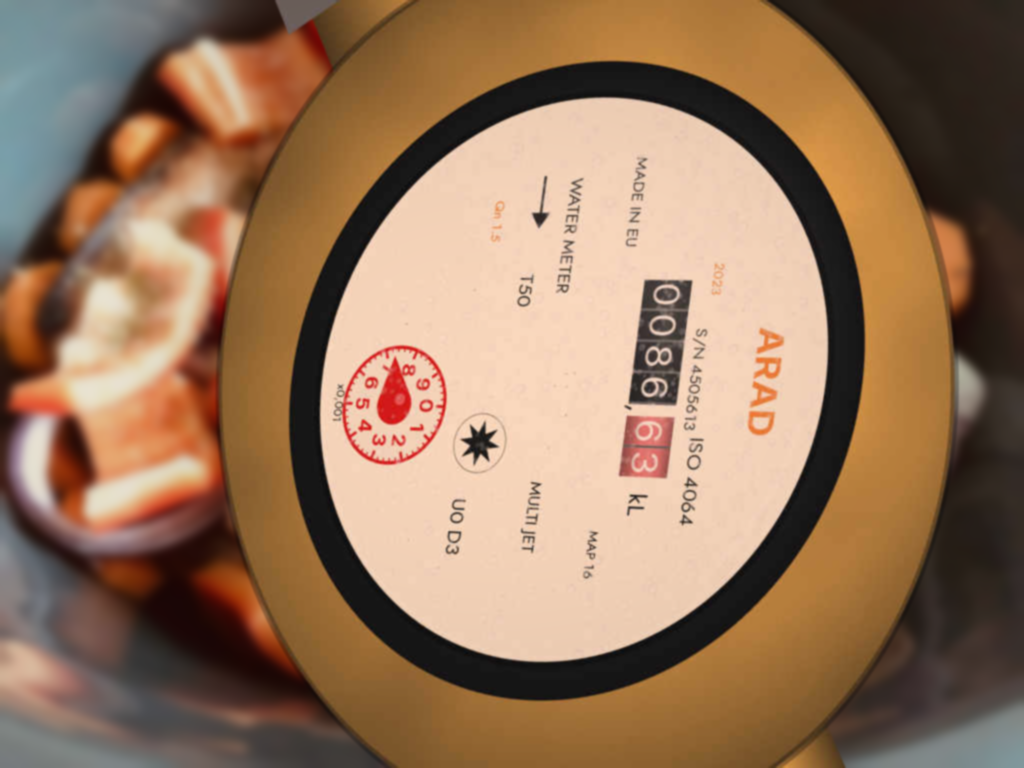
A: 86.637 kL
